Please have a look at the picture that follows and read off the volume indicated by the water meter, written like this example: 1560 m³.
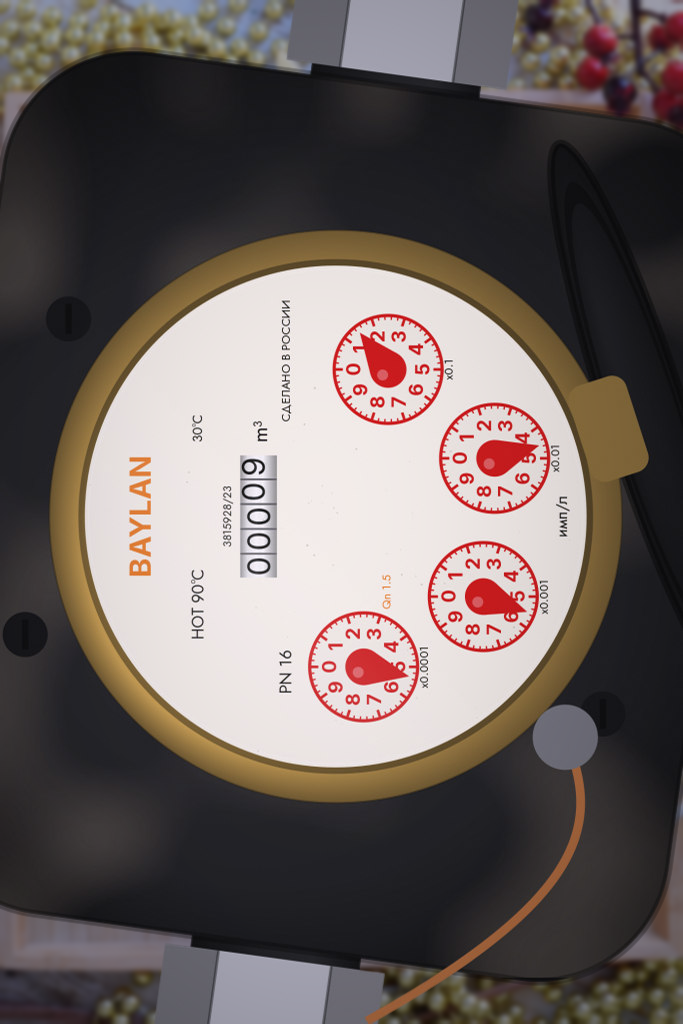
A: 9.1455 m³
